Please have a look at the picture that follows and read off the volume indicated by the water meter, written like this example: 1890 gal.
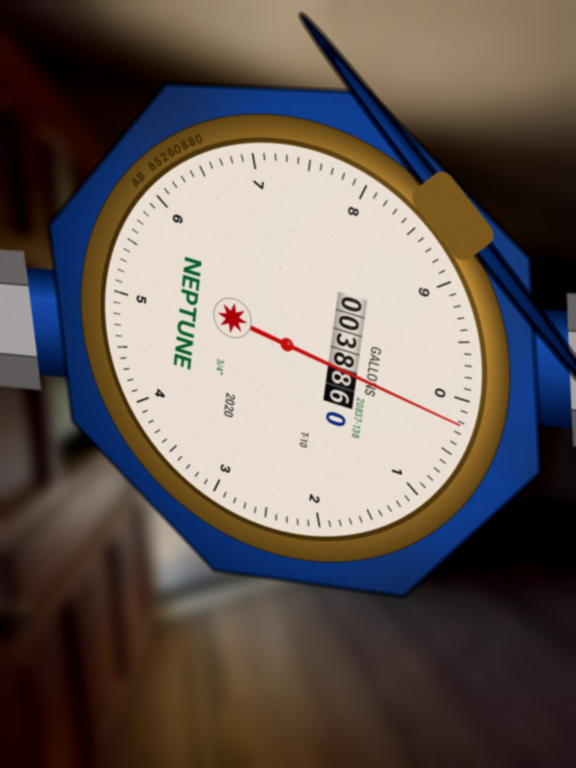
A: 38860.2 gal
